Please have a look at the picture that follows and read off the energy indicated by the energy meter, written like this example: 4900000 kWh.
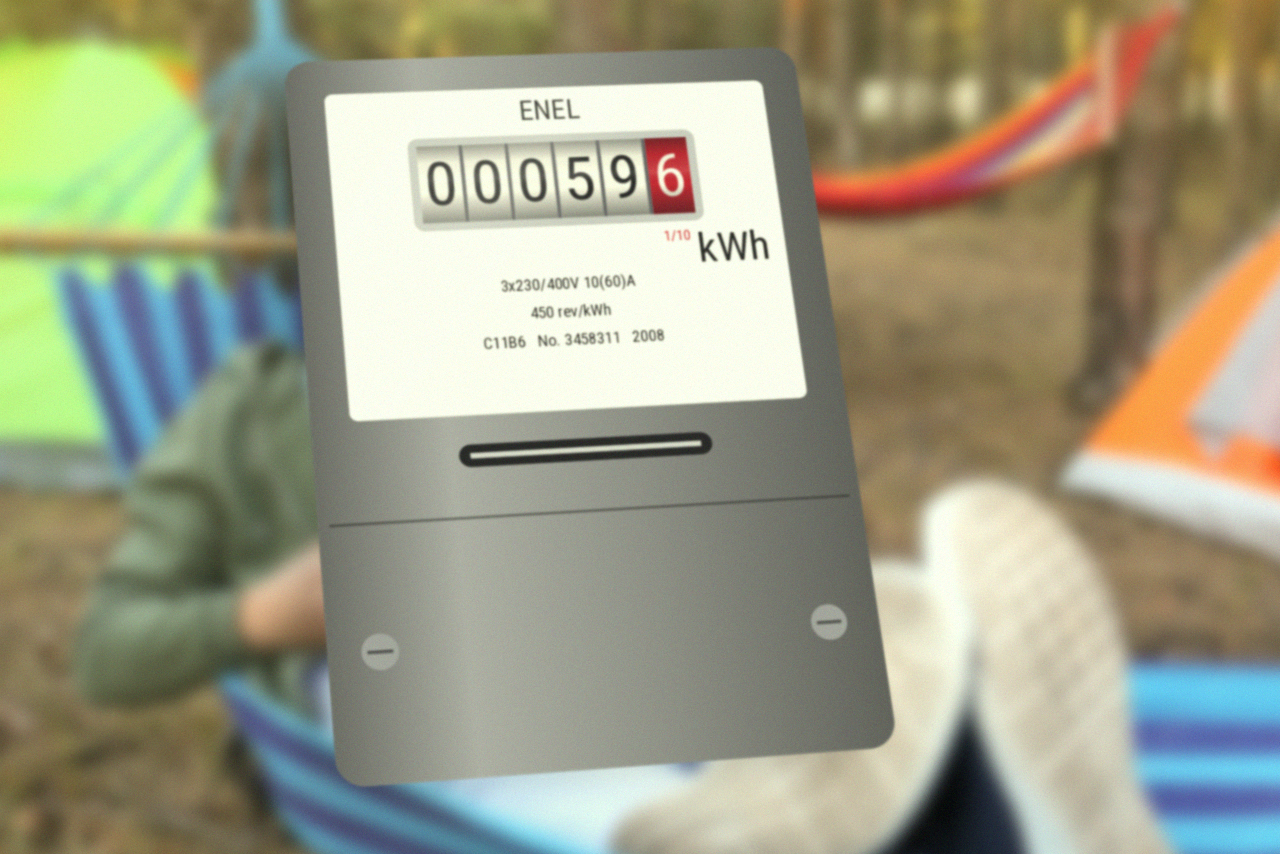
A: 59.6 kWh
